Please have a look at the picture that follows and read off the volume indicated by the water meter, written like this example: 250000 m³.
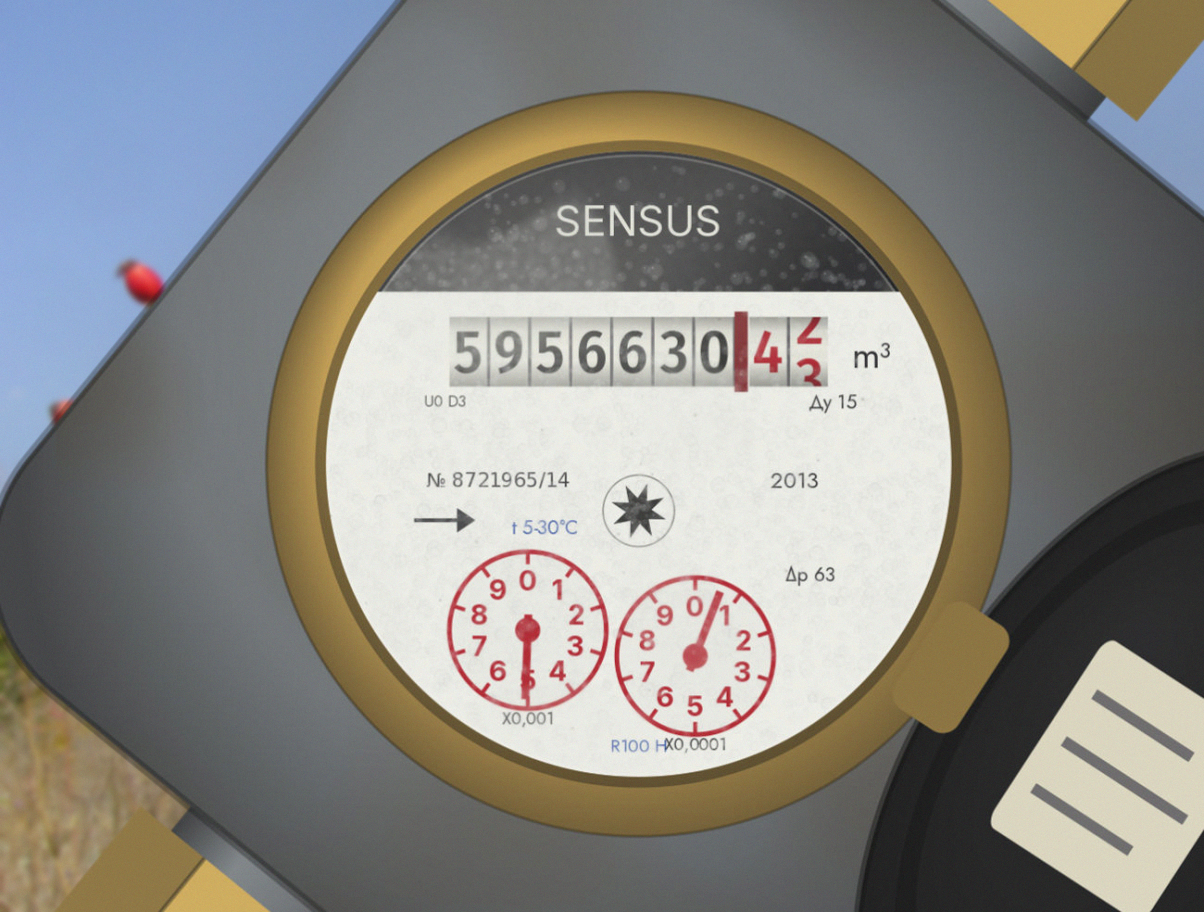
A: 5956630.4250 m³
